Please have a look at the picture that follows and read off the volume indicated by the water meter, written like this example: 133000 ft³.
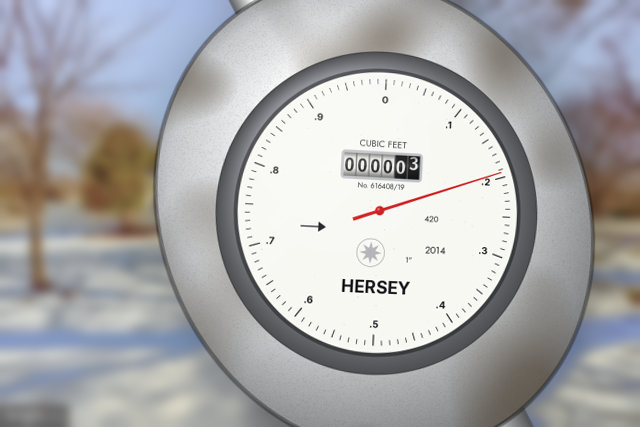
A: 3.19 ft³
